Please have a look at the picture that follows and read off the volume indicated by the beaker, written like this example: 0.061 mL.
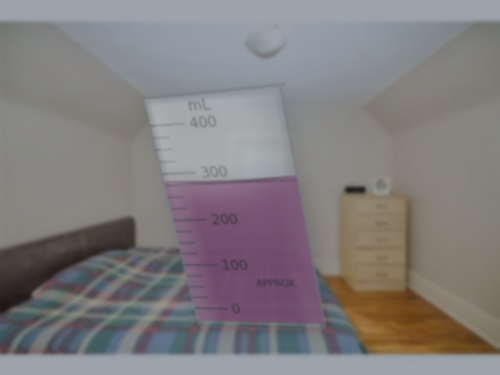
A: 275 mL
